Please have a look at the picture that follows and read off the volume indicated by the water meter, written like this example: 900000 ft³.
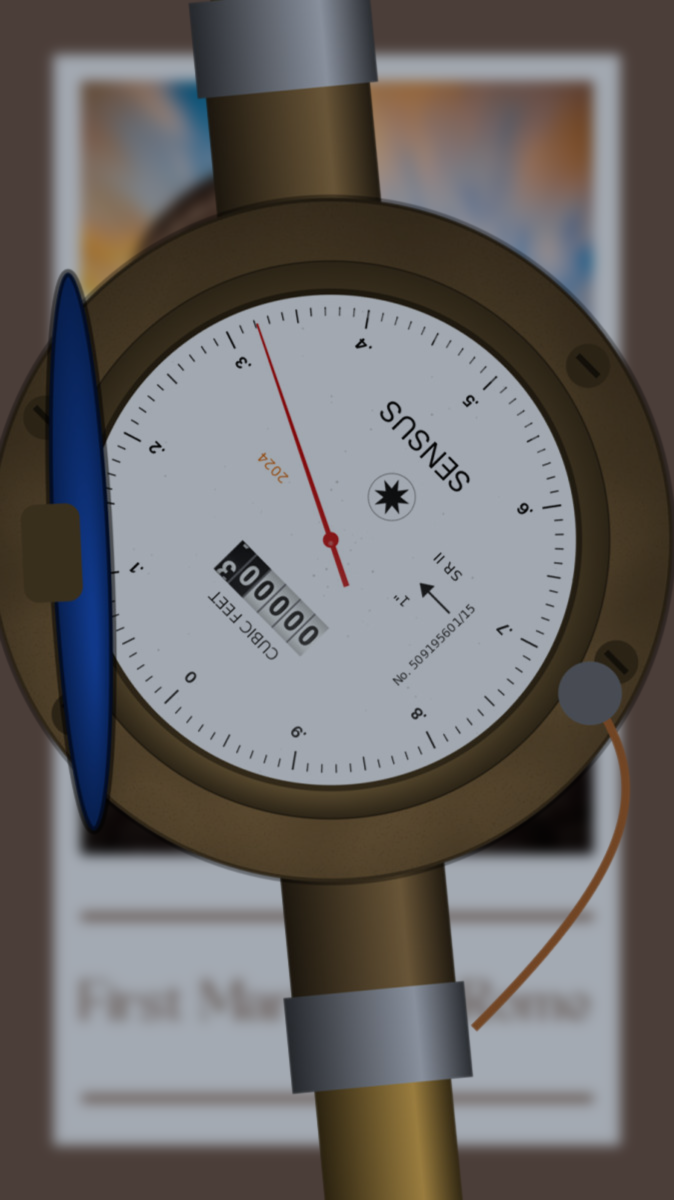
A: 3.32 ft³
